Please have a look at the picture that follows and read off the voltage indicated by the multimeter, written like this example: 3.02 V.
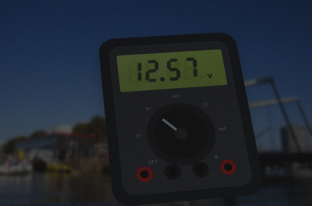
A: 12.57 V
